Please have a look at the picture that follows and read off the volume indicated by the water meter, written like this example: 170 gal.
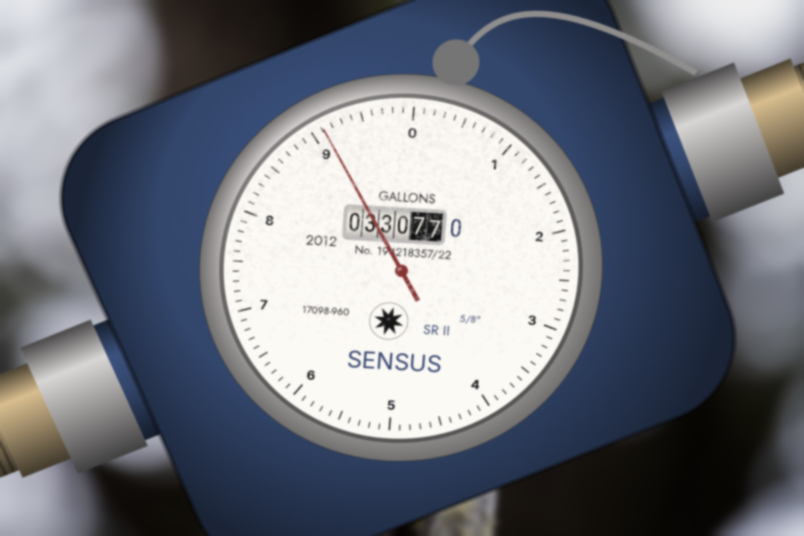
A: 330769.1 gal
